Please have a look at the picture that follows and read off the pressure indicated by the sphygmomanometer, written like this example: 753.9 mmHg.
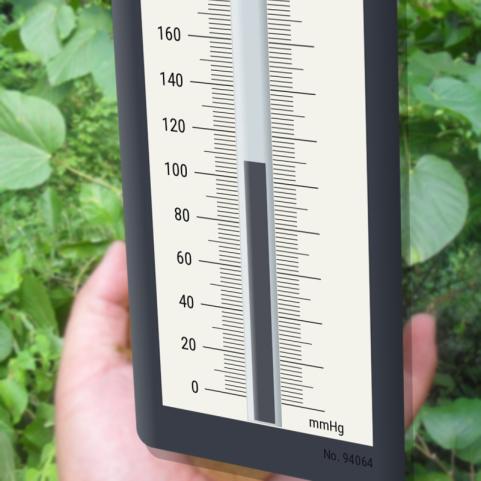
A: 108 mmHg
